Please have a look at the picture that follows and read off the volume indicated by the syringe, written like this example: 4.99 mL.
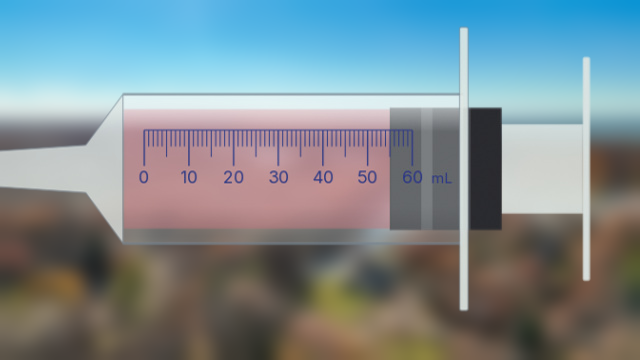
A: 55 mL
